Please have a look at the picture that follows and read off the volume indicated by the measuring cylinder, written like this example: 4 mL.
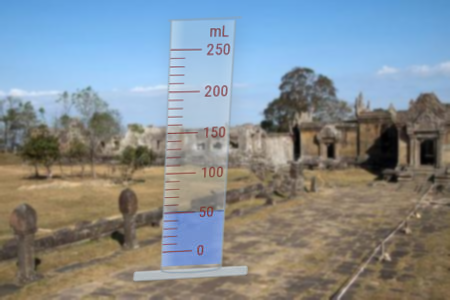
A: 50 mL
